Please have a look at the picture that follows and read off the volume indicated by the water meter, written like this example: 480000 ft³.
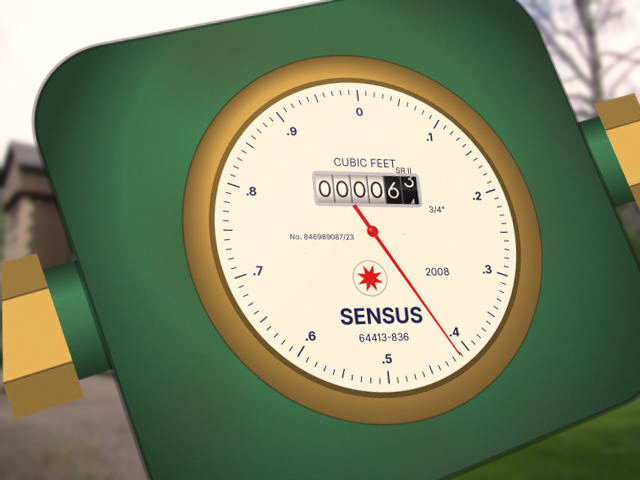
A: 63.41 ft³
